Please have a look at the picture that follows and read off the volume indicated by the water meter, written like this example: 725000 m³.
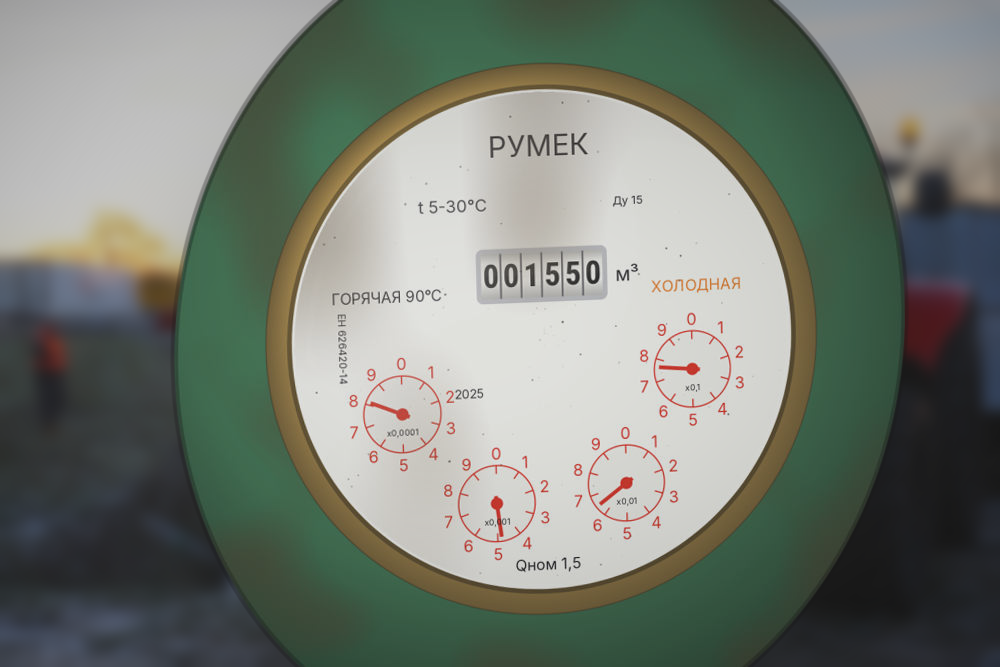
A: 1550.7648 m³
